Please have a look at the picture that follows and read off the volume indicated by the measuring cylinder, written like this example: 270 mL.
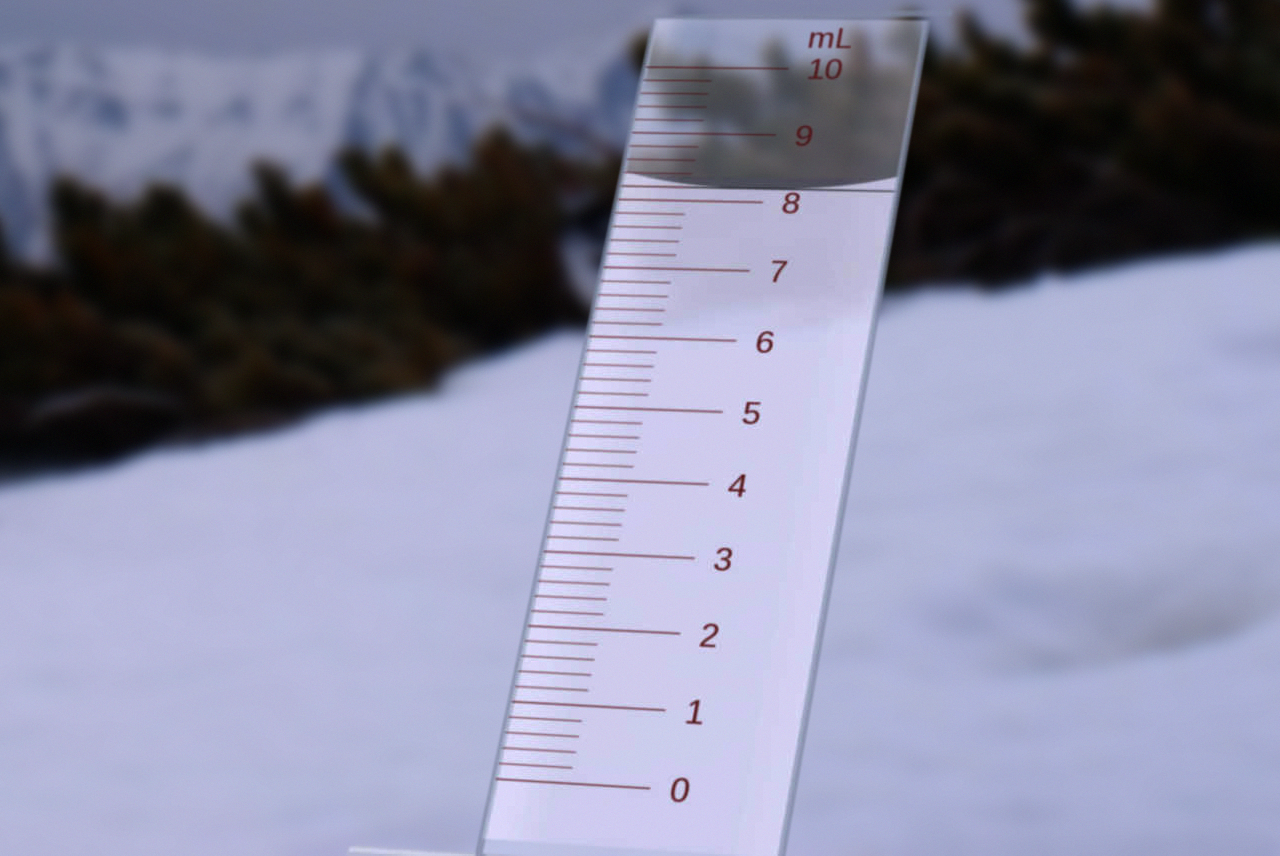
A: 8.2 mL
